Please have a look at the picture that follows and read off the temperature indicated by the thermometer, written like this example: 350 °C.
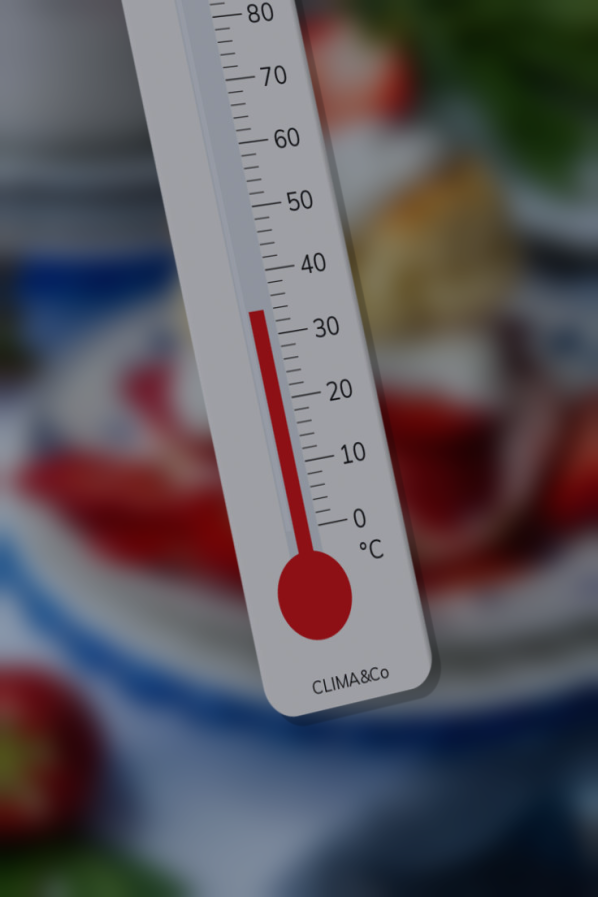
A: 34 °C
